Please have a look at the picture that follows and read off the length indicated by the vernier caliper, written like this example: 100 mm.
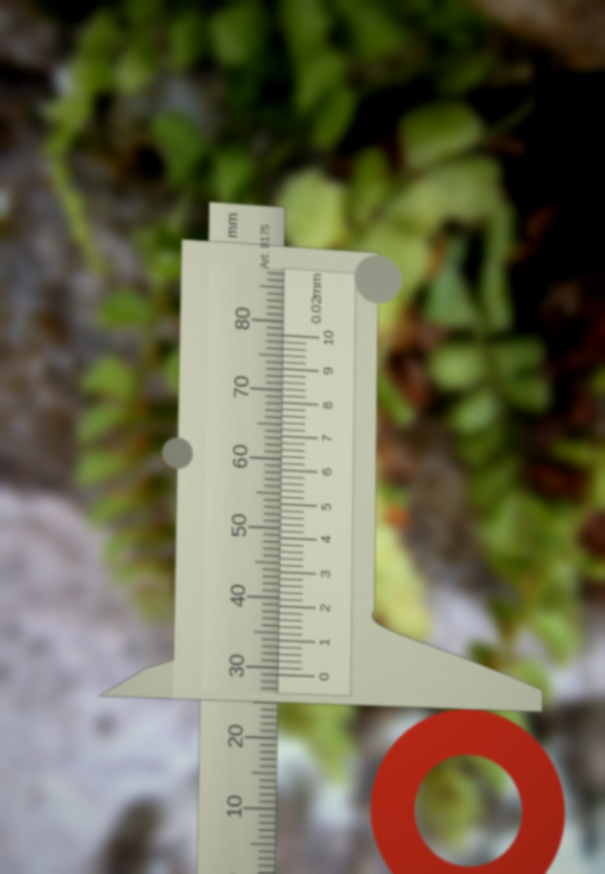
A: 29.0 mm
